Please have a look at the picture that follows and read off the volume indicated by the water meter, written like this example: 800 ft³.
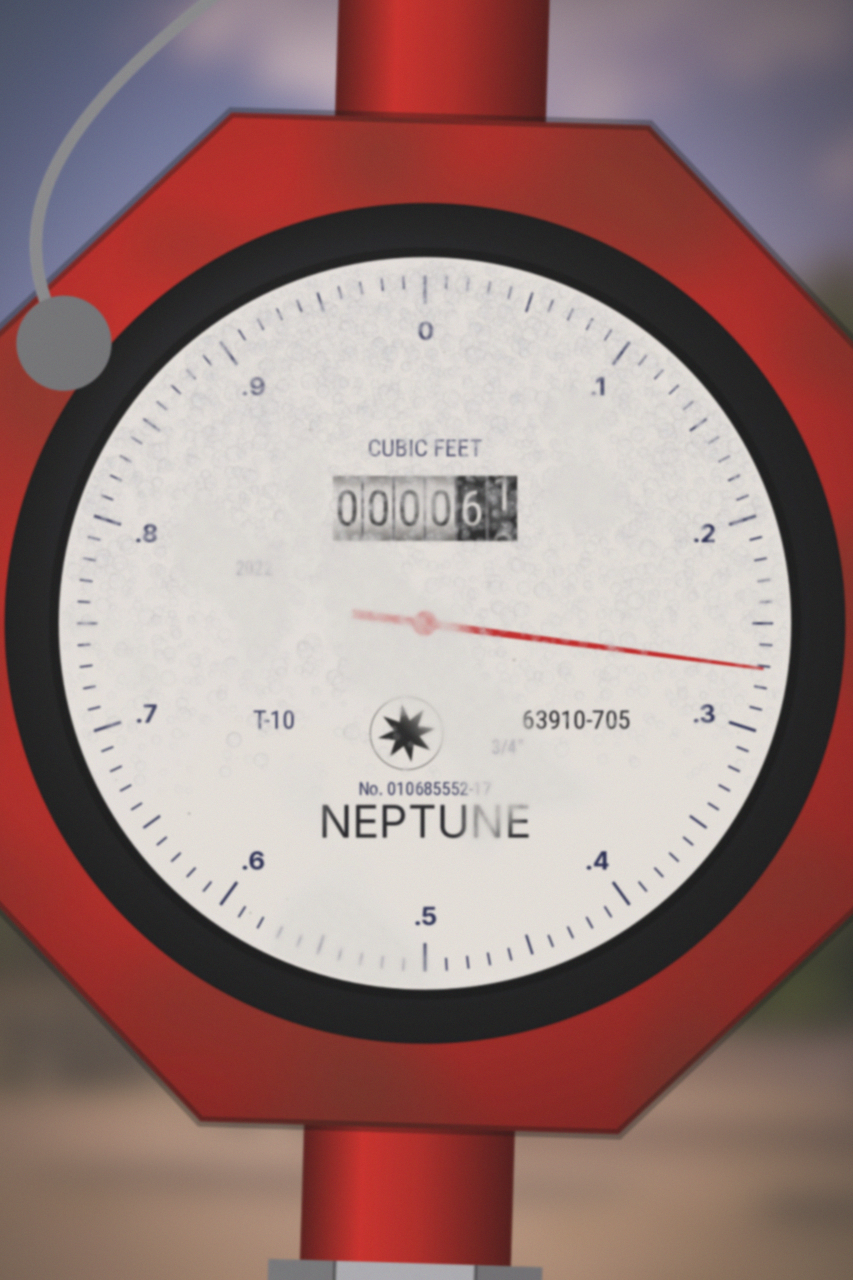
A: 61.27 ft³
